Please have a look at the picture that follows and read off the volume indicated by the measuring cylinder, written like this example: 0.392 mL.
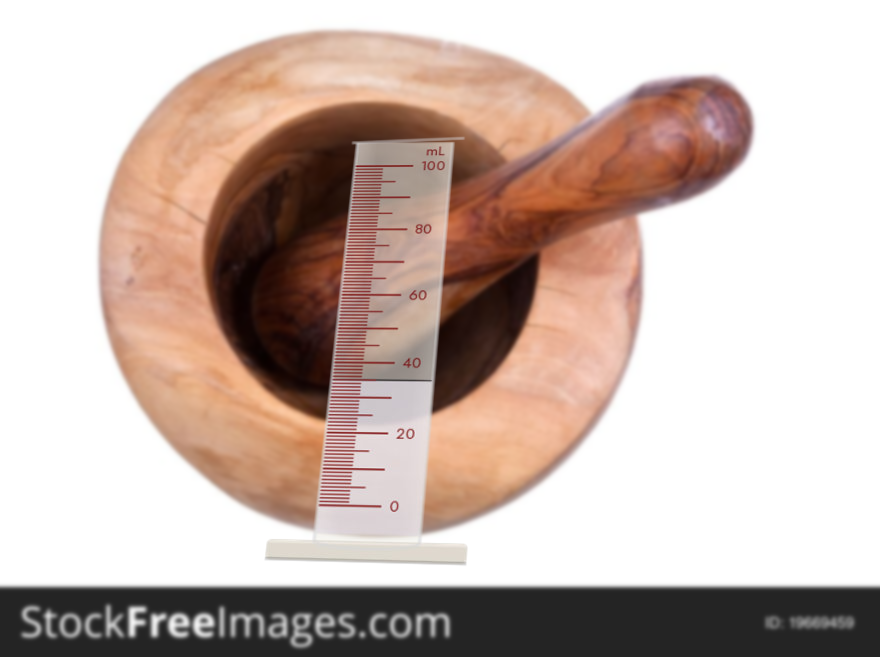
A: 35 mL
